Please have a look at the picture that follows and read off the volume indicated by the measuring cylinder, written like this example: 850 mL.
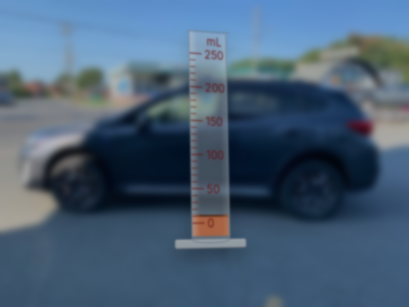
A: 10 mL
